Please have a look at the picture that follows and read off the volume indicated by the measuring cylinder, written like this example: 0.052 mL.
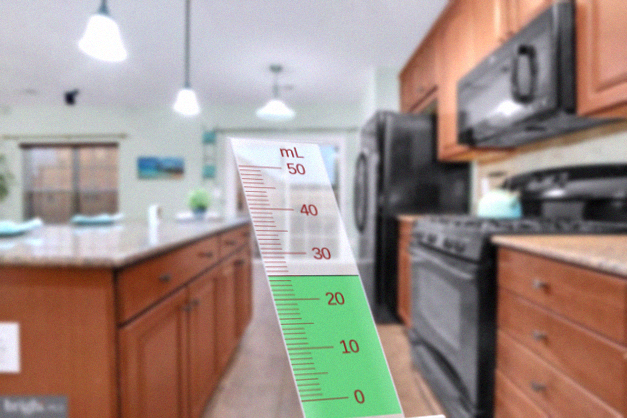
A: 25 mL
